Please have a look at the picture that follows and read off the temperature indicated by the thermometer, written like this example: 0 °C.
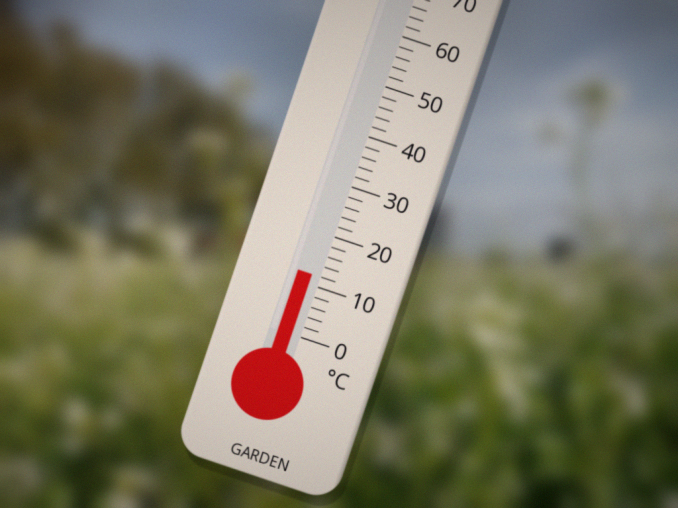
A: 12 °C
